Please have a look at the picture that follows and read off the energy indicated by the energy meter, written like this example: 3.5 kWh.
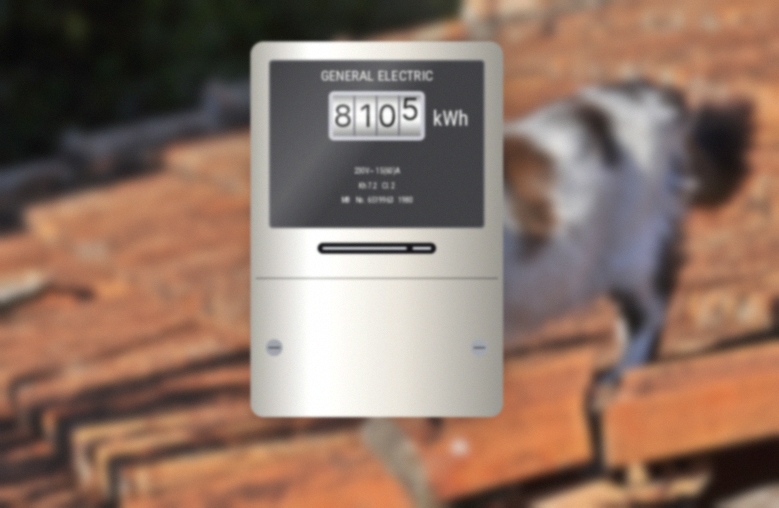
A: 8105 kWh
